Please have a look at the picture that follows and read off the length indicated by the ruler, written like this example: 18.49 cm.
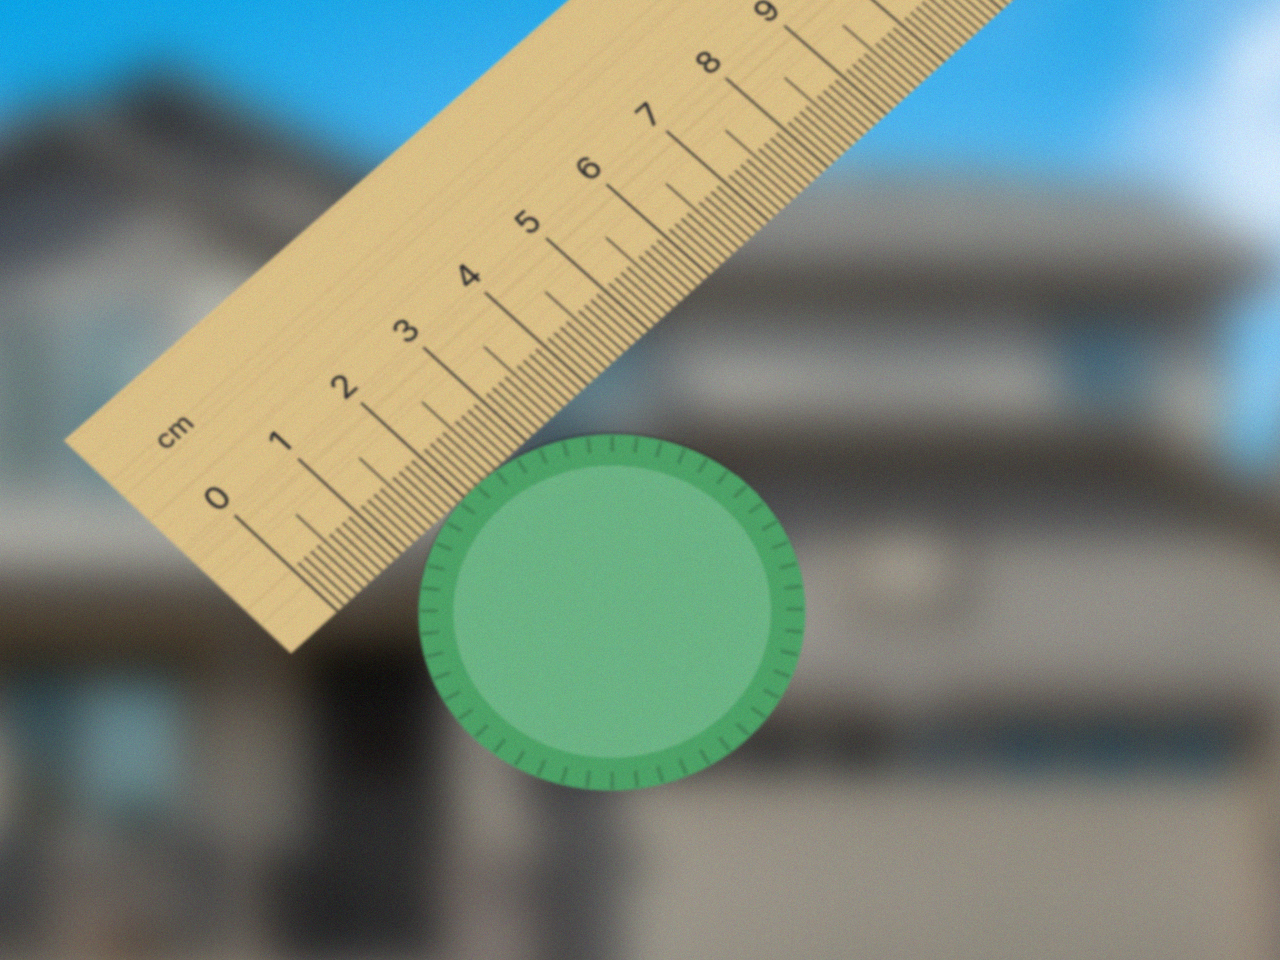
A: 4.4 cm
